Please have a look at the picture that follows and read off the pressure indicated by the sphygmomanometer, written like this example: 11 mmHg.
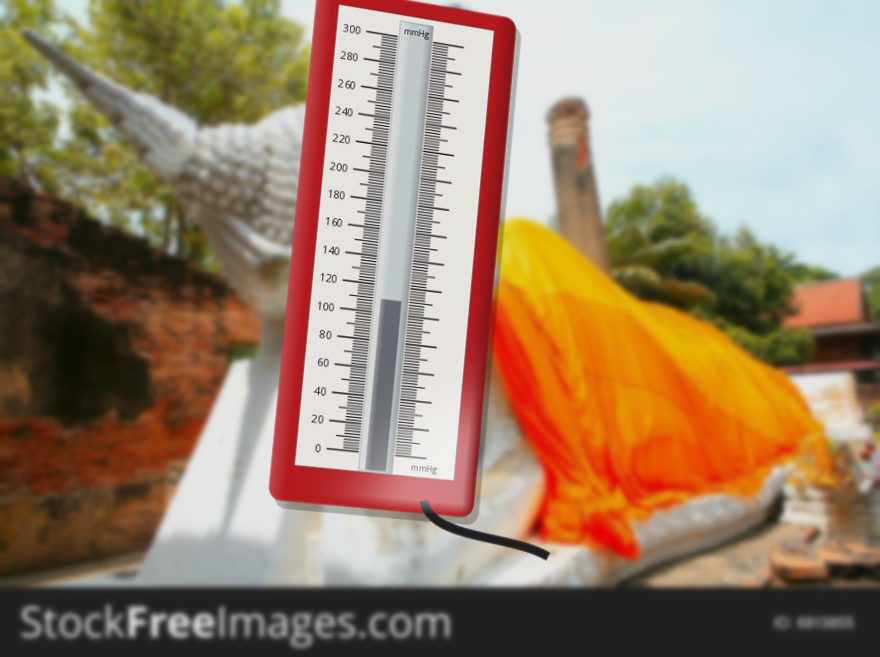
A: 110 mmHg
